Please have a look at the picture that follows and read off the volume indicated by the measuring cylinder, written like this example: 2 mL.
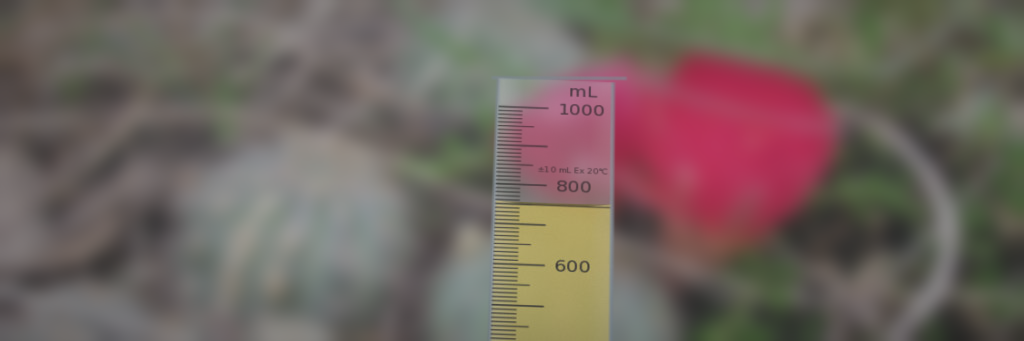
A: 750 mL
